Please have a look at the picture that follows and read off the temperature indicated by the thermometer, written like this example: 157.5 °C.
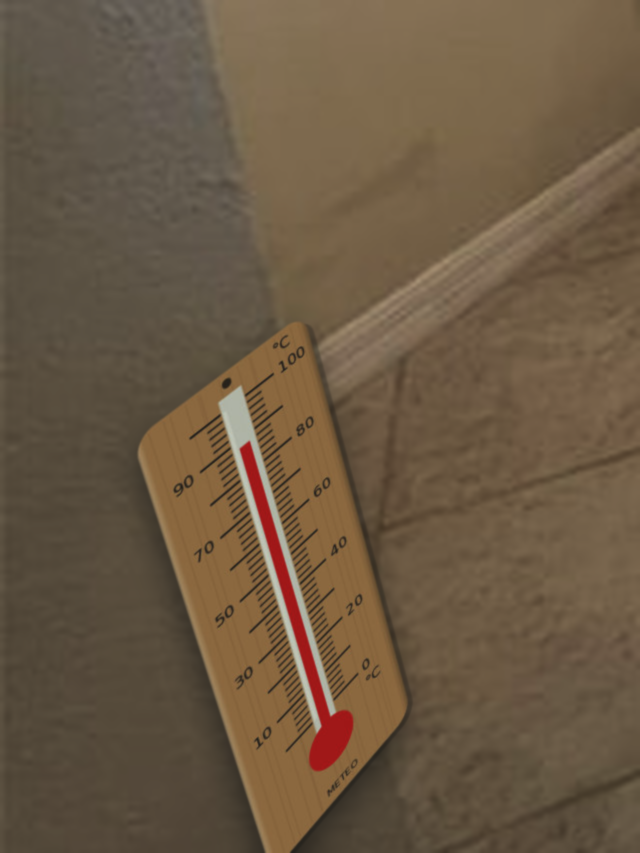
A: 88 °C
